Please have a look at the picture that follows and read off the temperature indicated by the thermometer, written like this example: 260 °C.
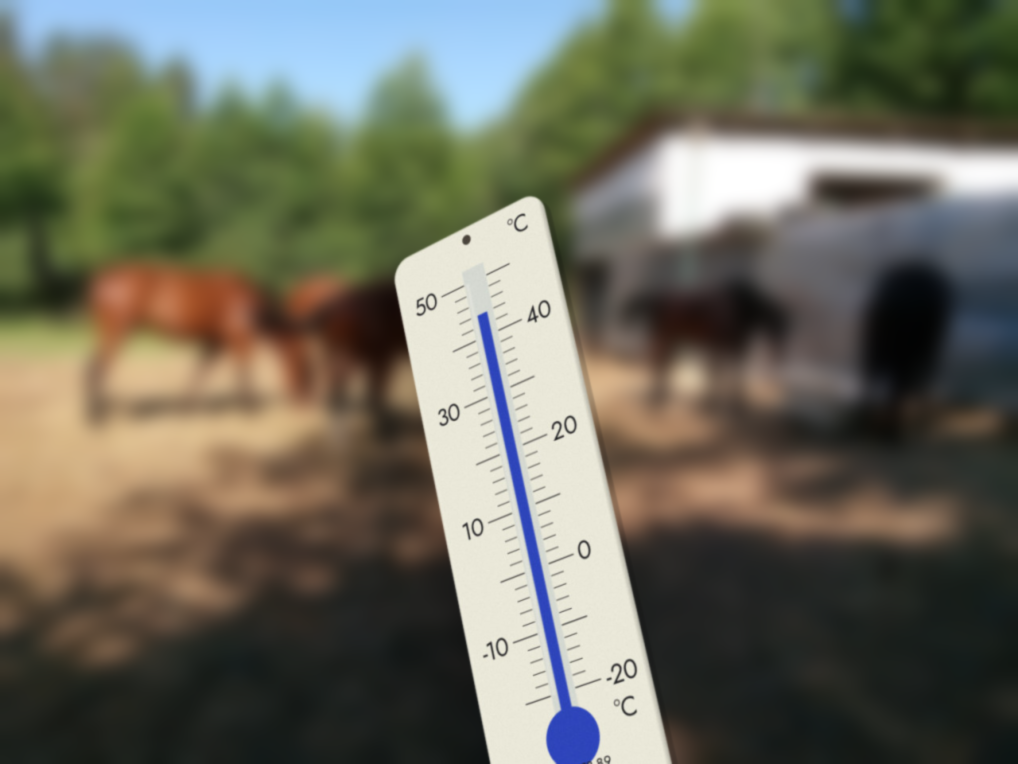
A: 44 °C
